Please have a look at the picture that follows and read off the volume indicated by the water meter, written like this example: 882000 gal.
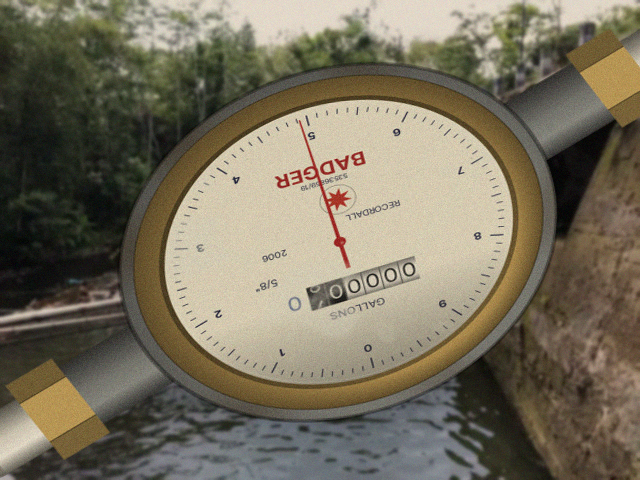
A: 74.9 gal
